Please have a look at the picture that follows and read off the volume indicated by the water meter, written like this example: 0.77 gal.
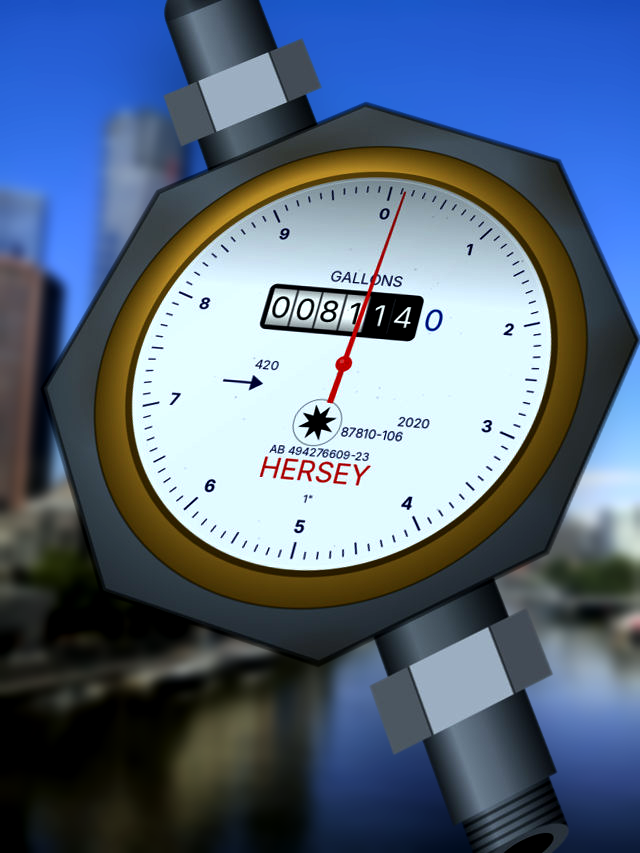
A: 81140.1 gal
